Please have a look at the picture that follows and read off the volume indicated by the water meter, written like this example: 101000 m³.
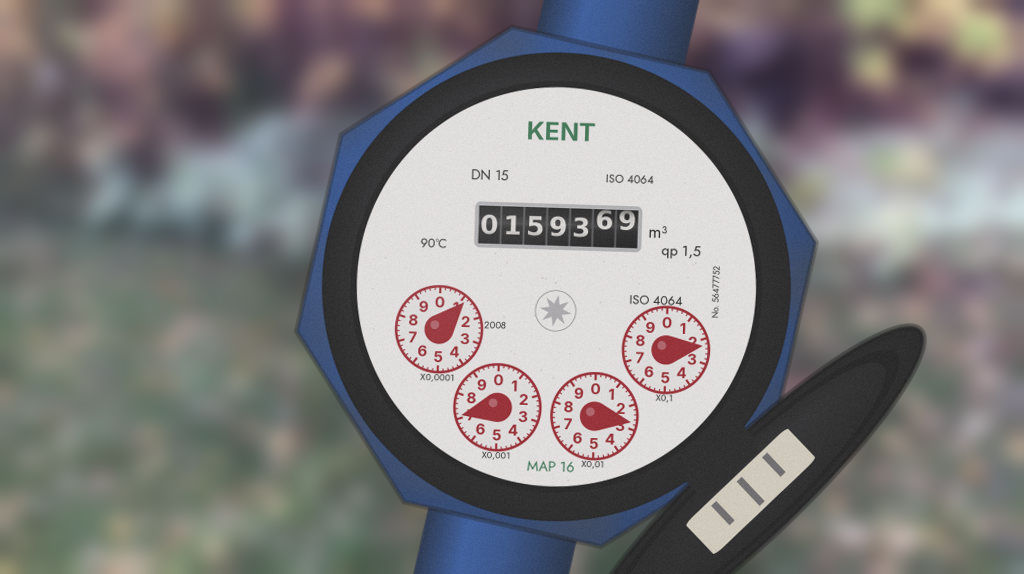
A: 159369.2271 m³
